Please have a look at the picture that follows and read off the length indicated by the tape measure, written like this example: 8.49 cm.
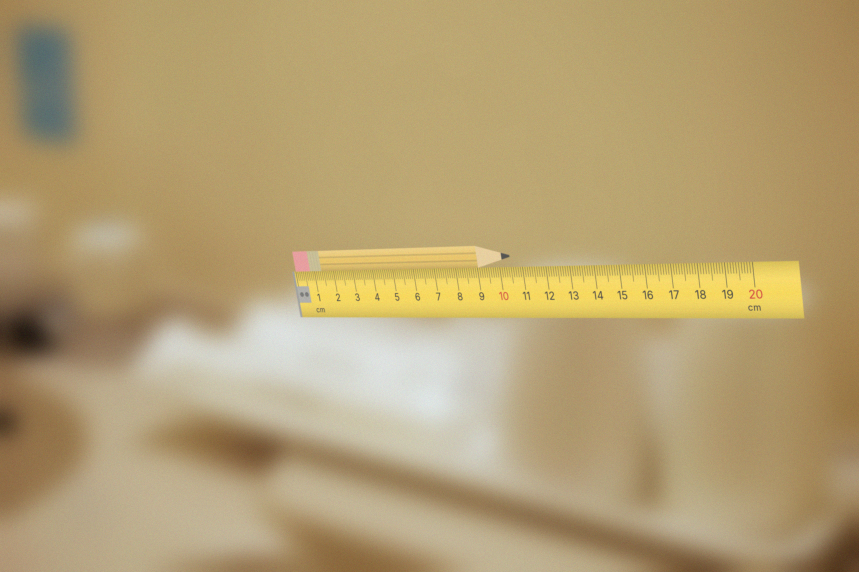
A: 10.5 cm
